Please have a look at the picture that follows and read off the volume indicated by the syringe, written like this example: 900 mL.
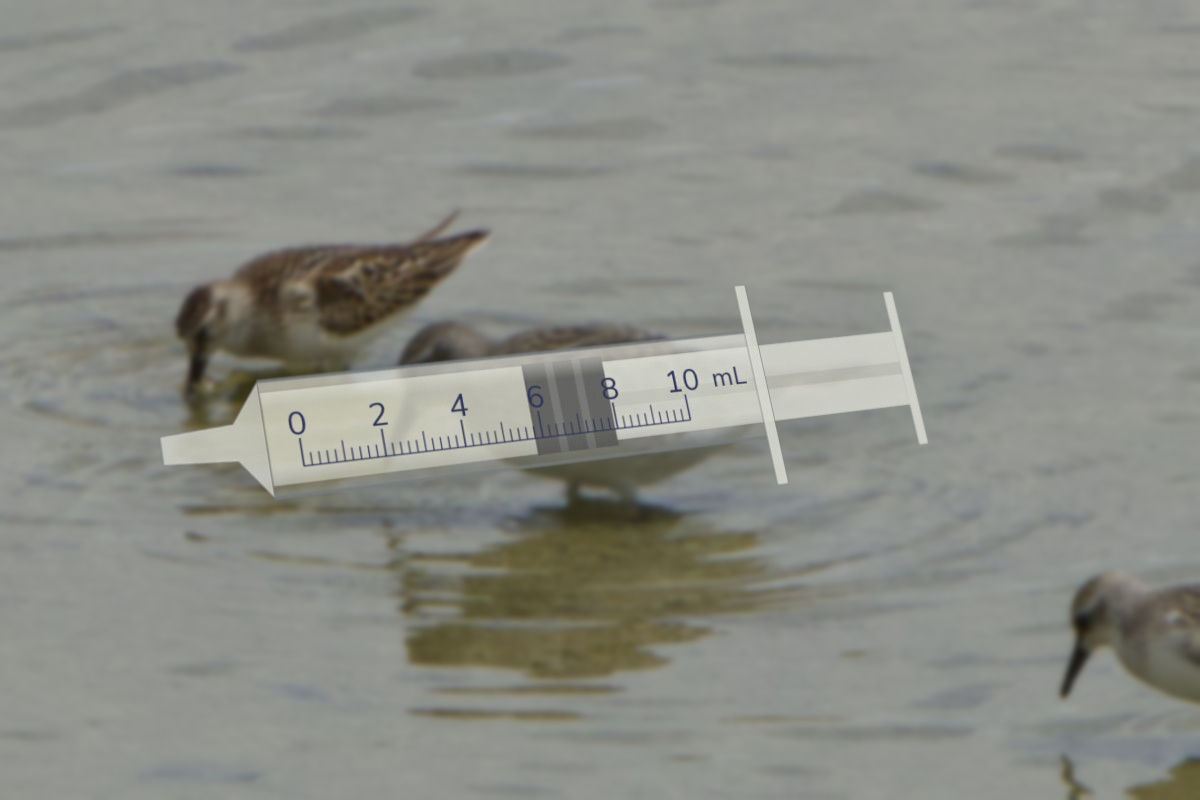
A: 5.8 mL
